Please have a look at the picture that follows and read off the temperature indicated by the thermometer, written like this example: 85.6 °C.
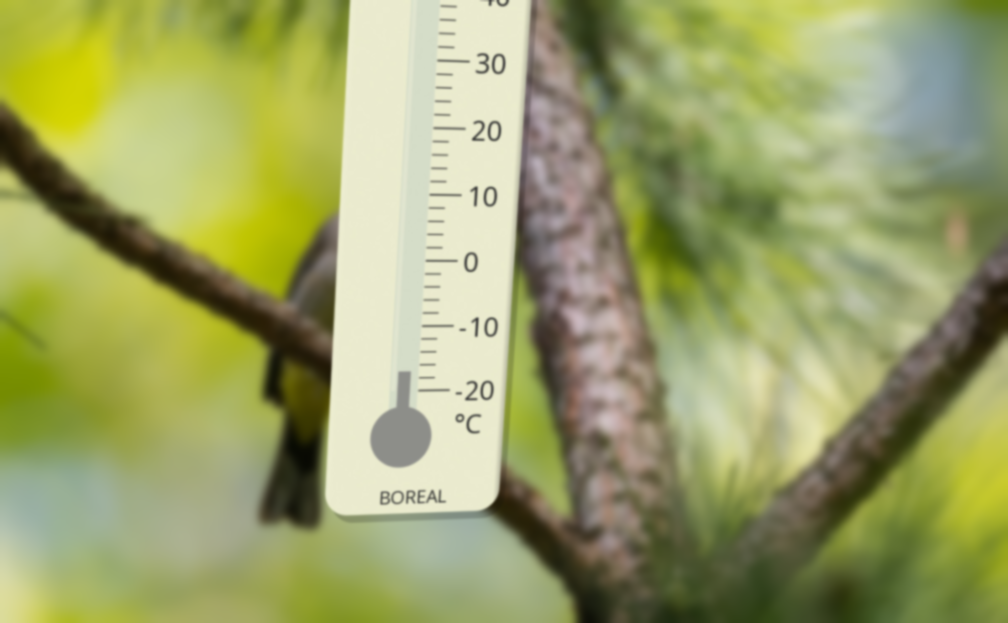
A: -17 °C
